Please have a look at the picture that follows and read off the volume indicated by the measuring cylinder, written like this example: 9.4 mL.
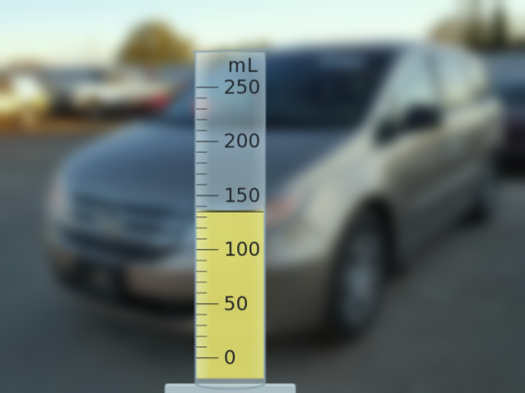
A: 135 mL
